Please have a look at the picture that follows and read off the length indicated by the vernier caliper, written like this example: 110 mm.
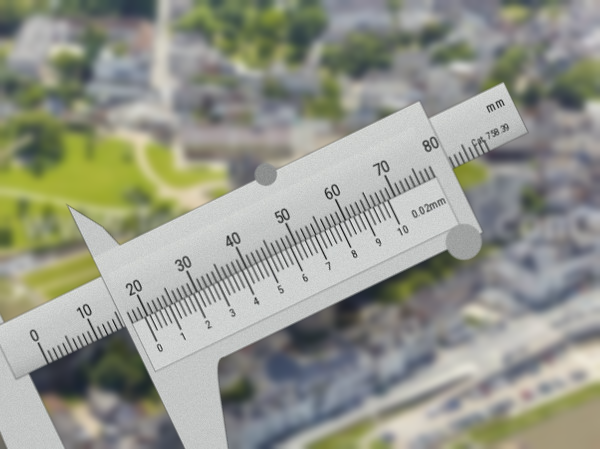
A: 19.5 mm
